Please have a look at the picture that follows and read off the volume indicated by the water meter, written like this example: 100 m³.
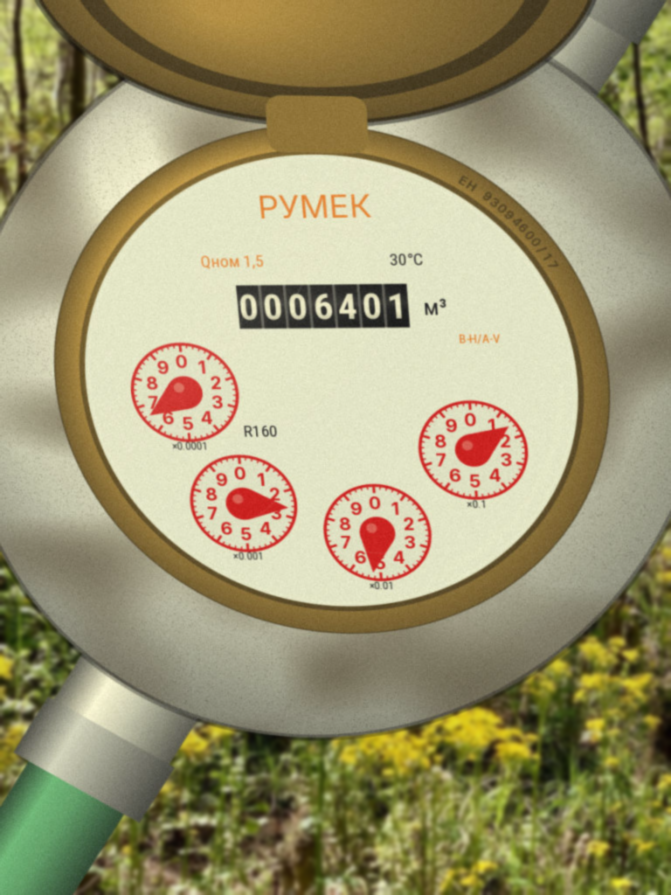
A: 6401.1526 m³
